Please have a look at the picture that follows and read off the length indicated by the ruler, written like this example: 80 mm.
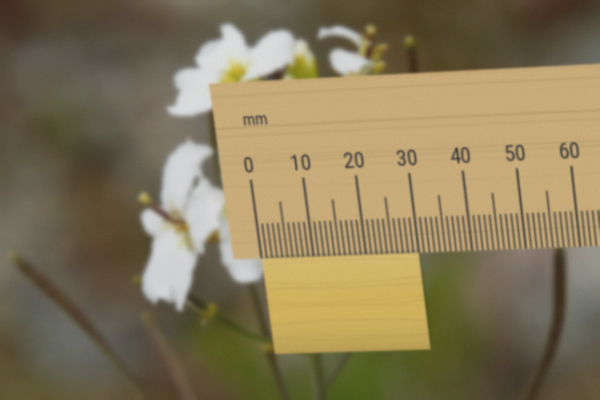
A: 30 mm
